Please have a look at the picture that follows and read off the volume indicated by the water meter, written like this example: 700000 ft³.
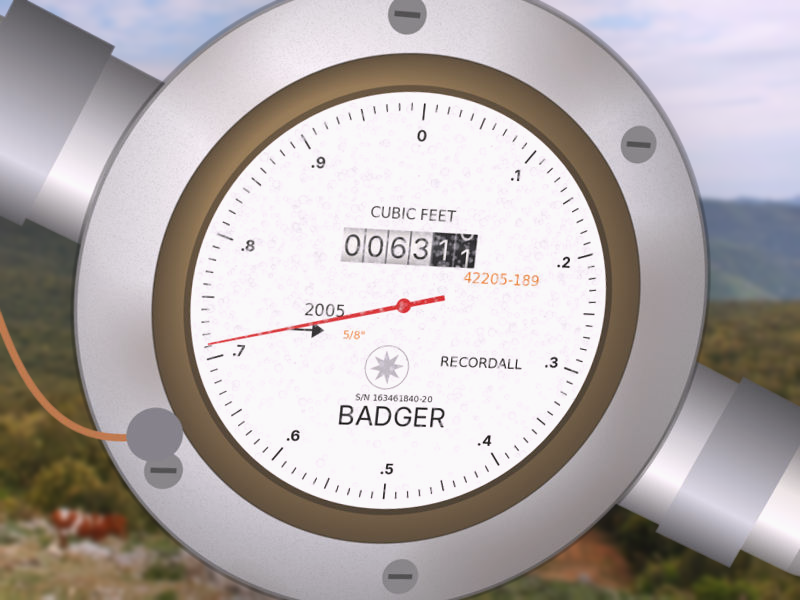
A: 6310.71 ft³
